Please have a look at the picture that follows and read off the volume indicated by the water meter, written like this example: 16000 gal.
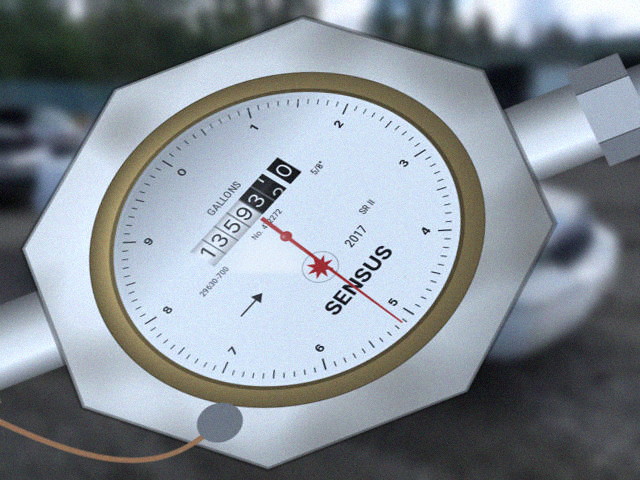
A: 1359315.1 gal
